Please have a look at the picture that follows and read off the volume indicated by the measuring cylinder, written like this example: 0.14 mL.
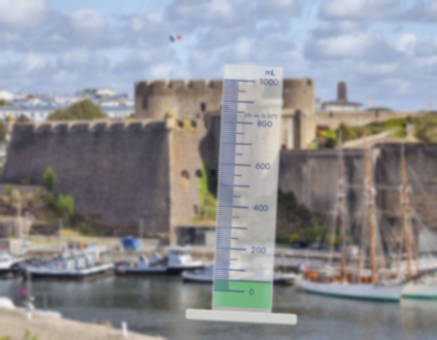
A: 50 mL
